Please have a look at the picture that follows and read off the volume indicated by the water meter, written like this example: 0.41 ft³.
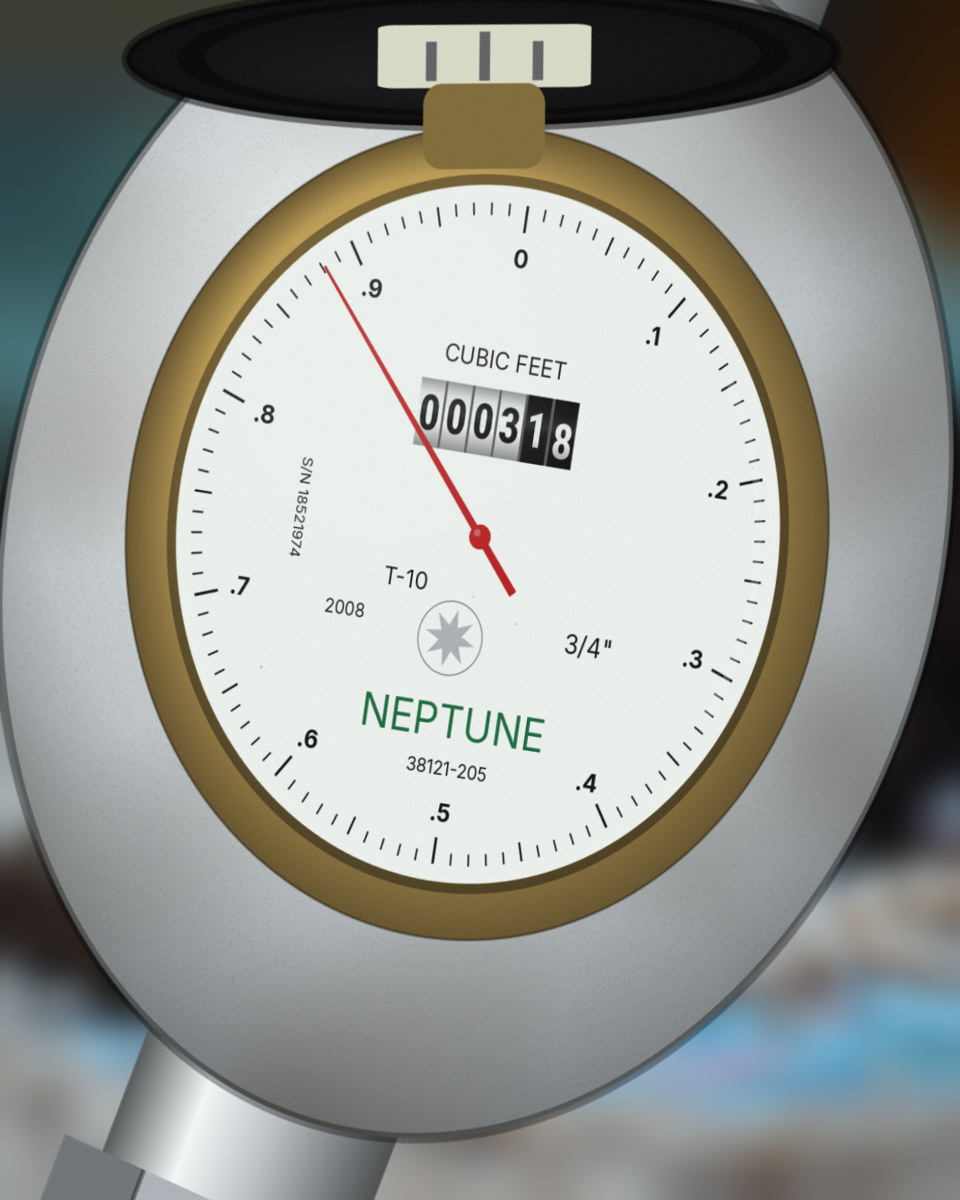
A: 317.88 ft³
